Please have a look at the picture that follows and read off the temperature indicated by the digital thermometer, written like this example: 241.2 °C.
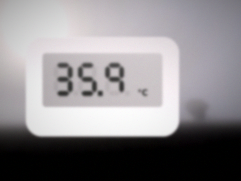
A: 35.9 °C
